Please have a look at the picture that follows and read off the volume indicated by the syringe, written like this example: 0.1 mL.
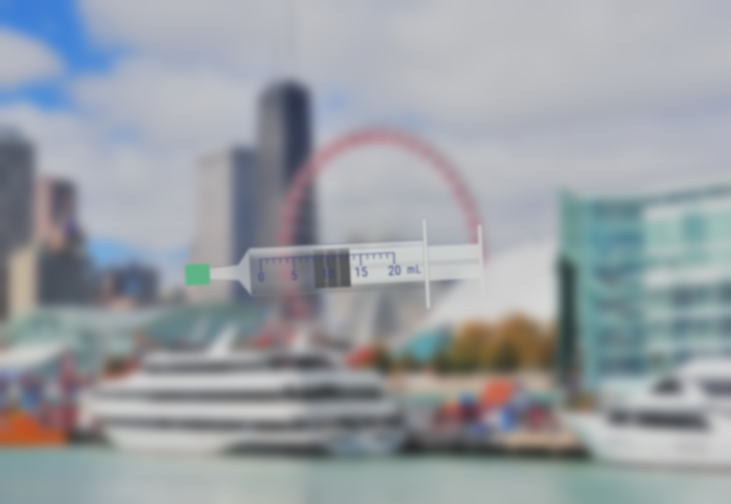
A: 8 mL
